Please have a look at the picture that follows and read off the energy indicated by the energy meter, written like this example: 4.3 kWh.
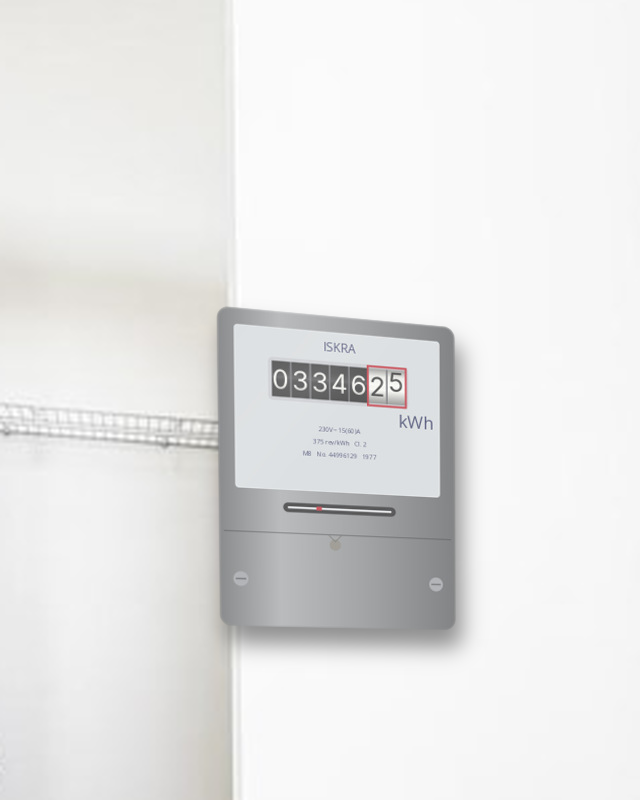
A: 3346.25 kWh
